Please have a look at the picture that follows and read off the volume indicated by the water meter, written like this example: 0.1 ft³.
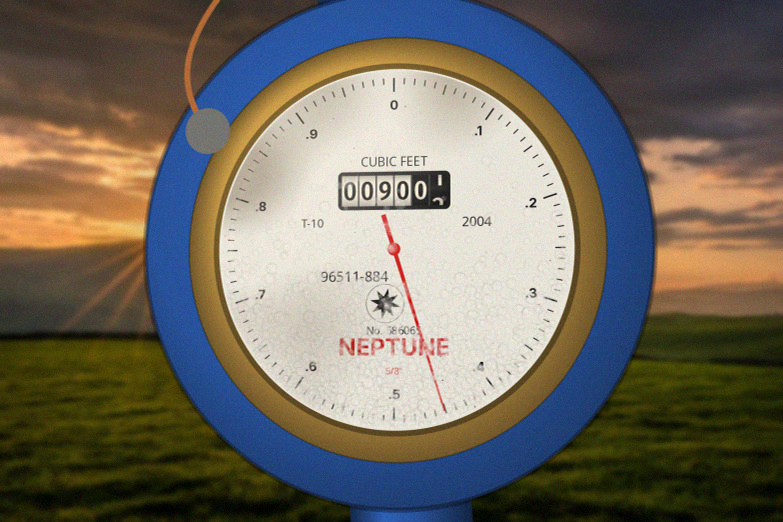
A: 9001.45 ft³
